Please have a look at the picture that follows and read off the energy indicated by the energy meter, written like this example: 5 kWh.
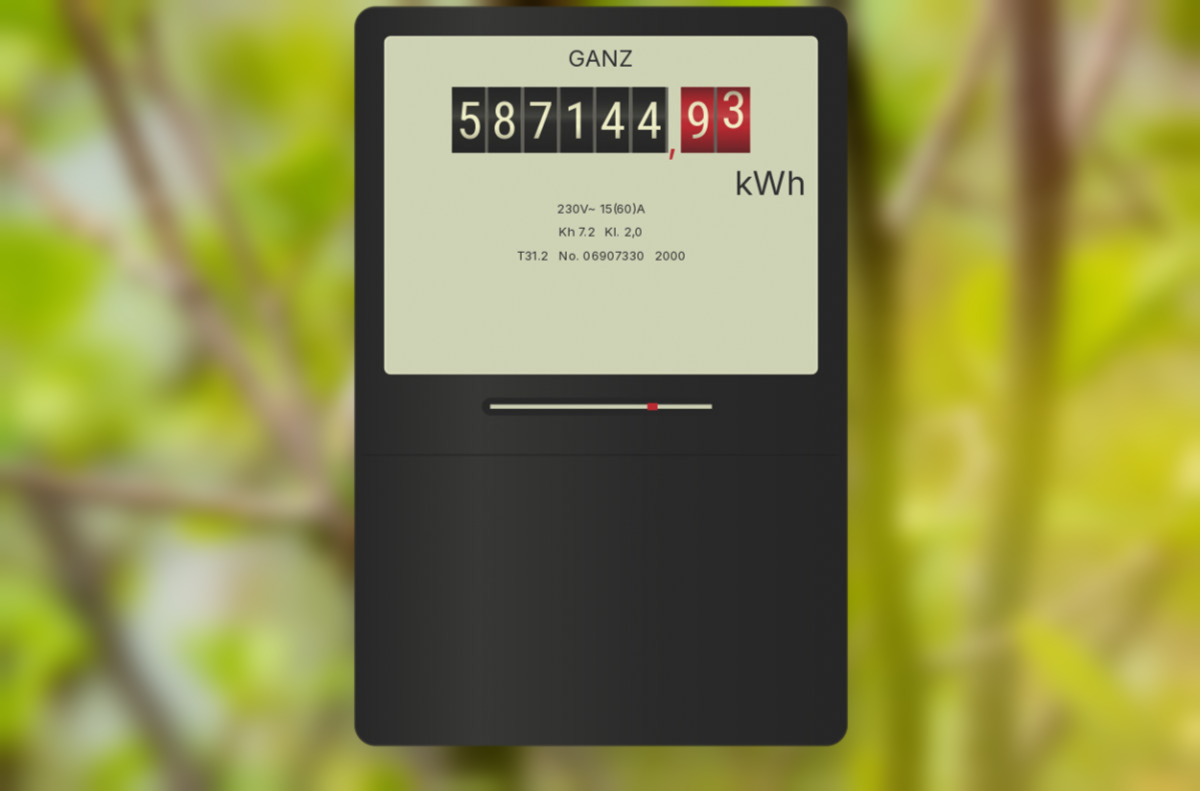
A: 587144.93 kWh
